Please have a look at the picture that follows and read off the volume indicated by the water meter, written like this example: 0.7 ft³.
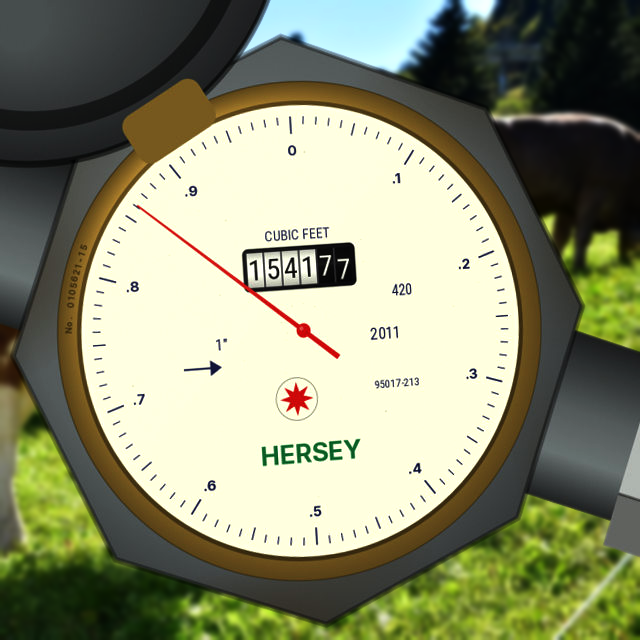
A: 154176.86 ft³
